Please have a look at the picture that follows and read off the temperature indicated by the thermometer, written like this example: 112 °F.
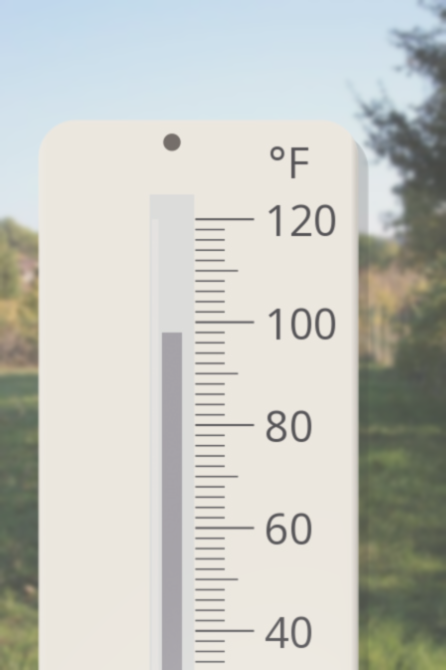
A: 98 °F
